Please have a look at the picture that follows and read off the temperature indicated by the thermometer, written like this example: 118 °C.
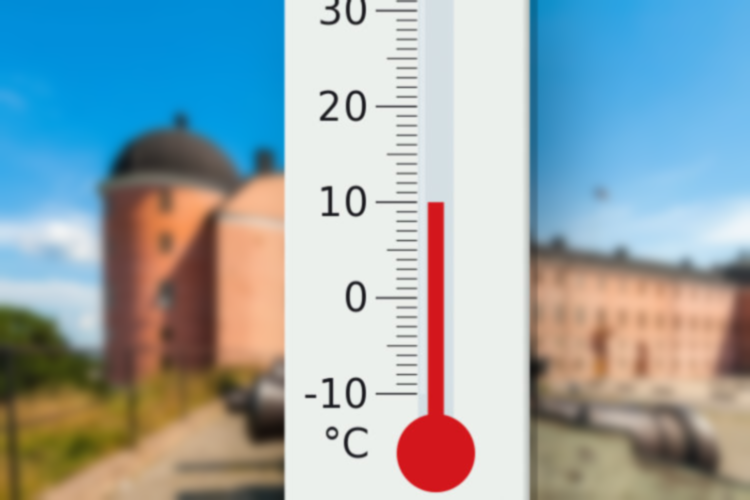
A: 10 °C
